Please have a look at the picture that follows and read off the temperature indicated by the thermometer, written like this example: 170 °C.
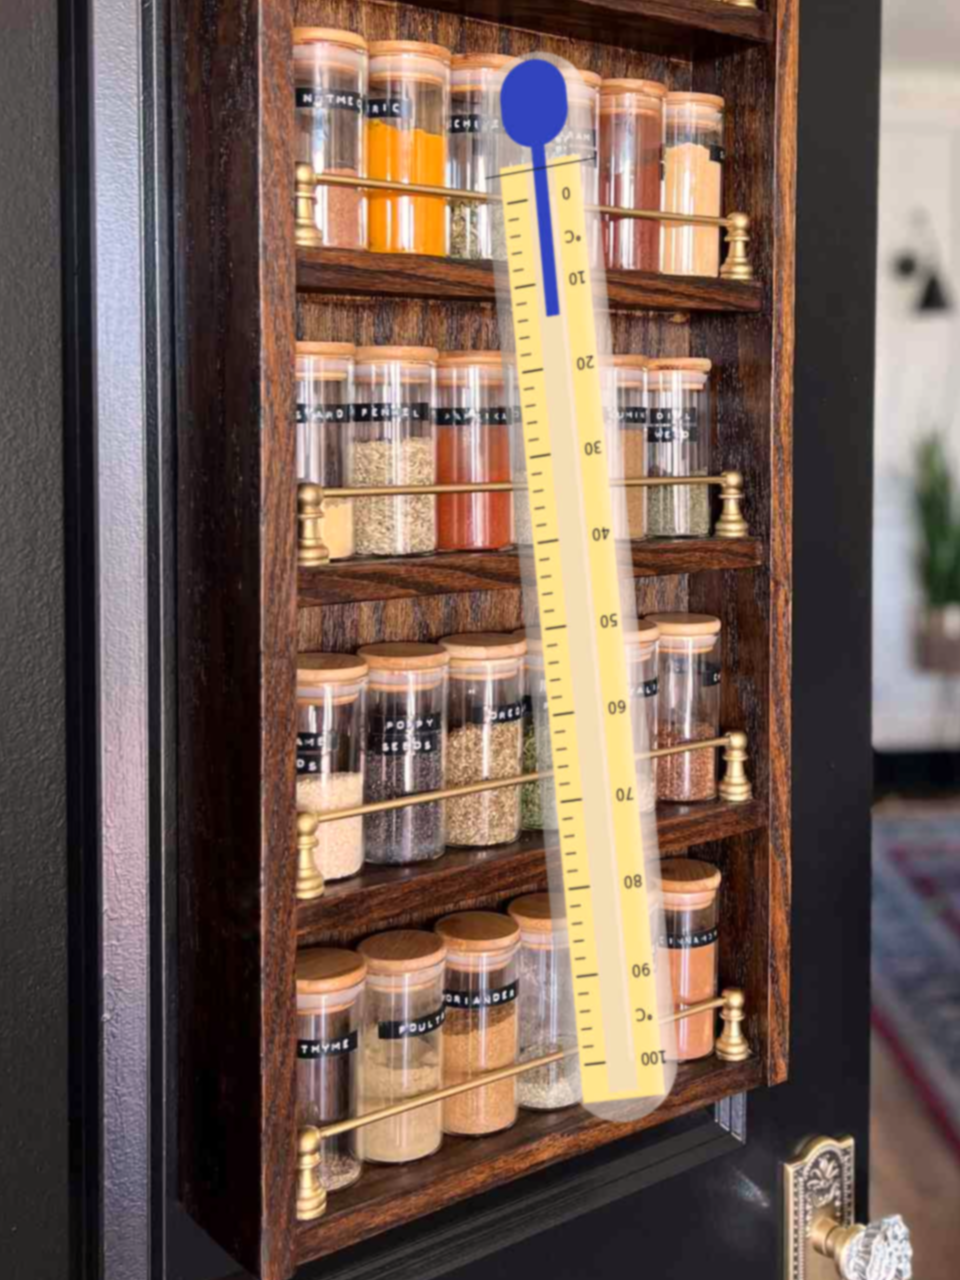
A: 14 °C
